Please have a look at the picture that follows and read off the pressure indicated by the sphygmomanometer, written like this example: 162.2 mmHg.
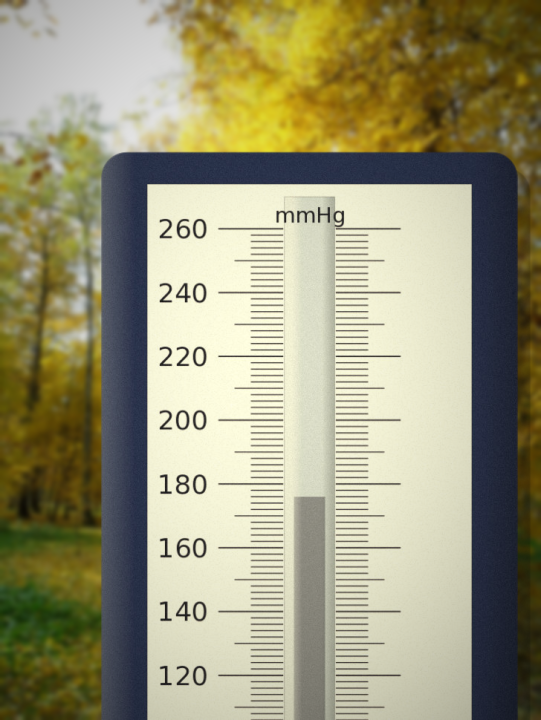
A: 176 mmHg
